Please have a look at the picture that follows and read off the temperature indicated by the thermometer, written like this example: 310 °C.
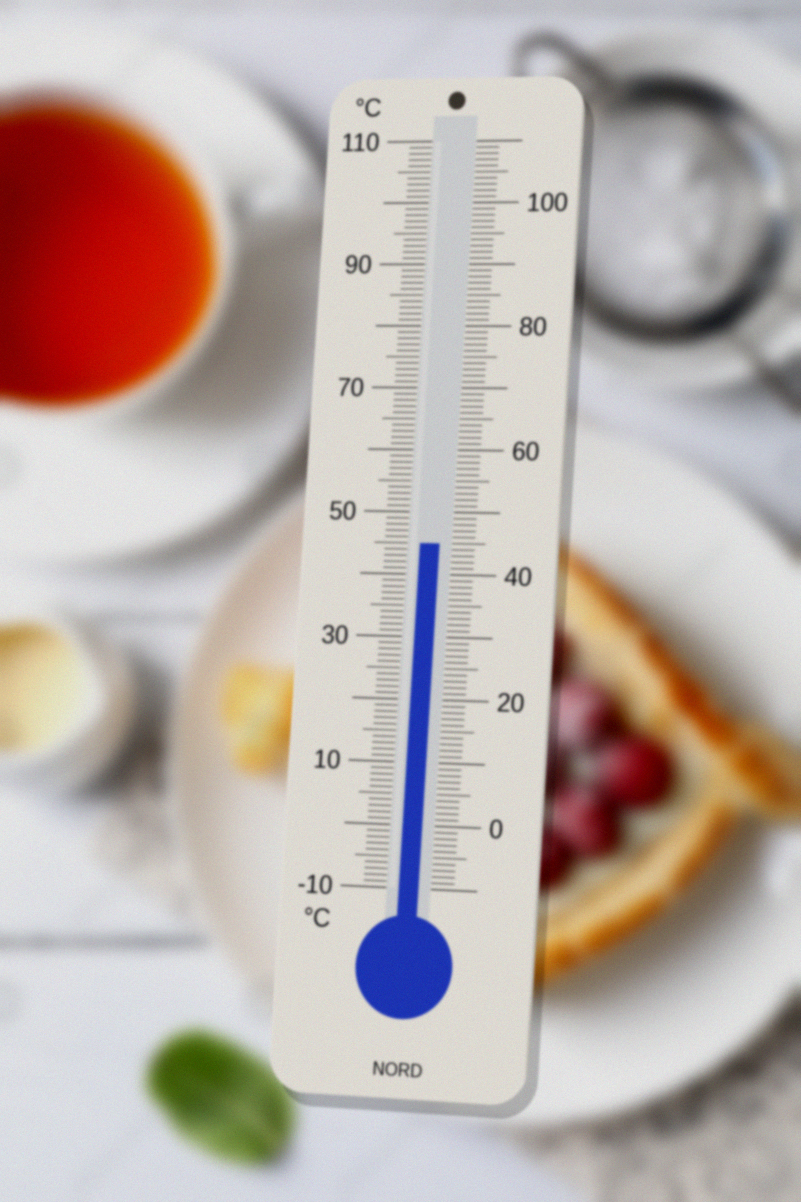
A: 45 °C
